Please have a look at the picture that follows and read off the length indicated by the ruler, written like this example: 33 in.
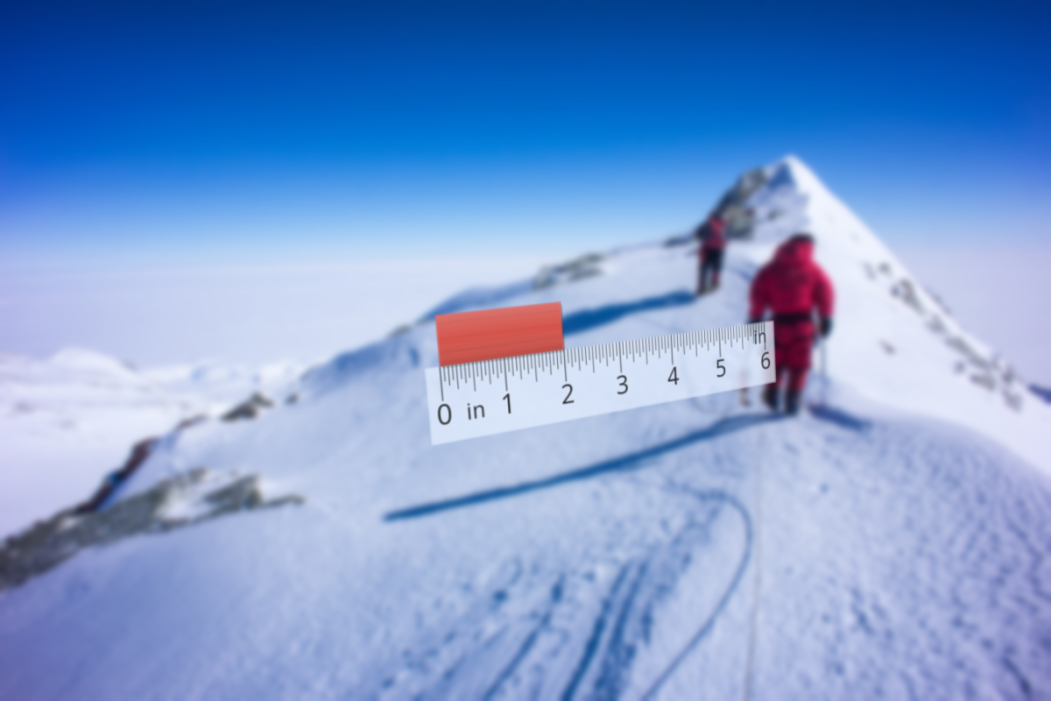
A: 2 in
